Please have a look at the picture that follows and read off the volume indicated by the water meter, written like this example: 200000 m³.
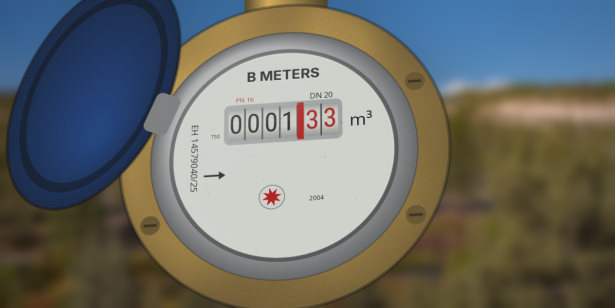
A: 1.33 m³
